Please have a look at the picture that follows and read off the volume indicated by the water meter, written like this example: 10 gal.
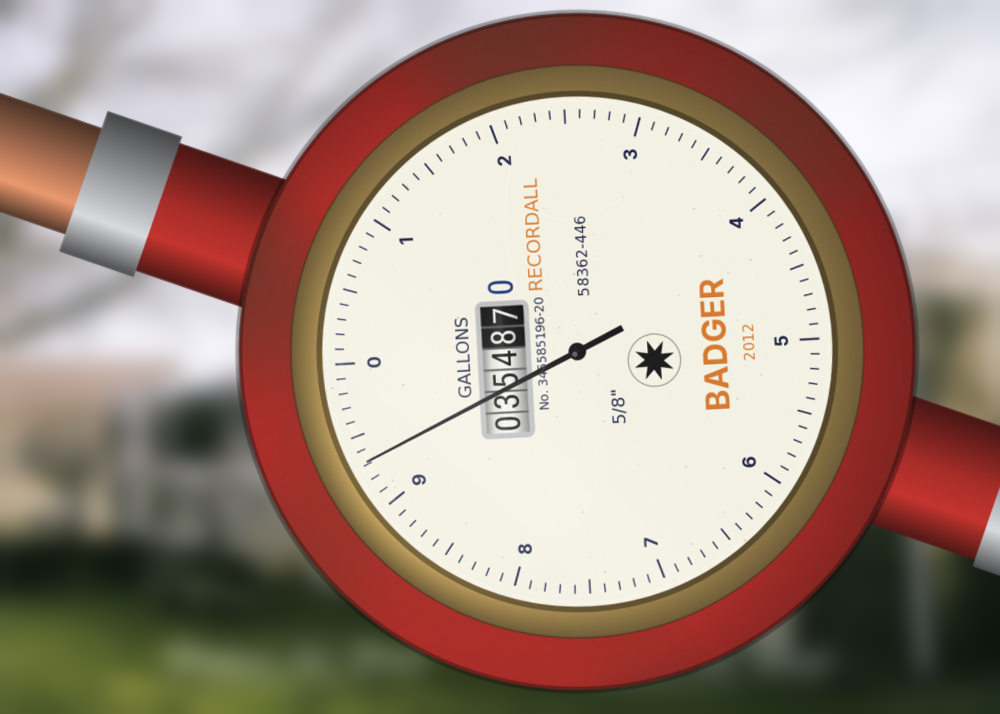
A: 354869.3 gal
